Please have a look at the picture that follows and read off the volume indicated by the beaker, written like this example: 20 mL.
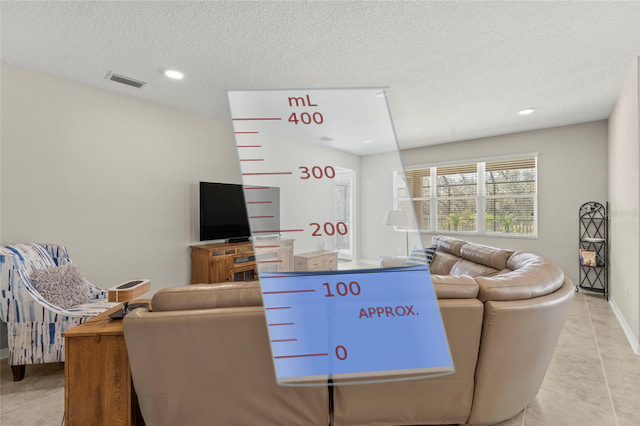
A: 125 mL
